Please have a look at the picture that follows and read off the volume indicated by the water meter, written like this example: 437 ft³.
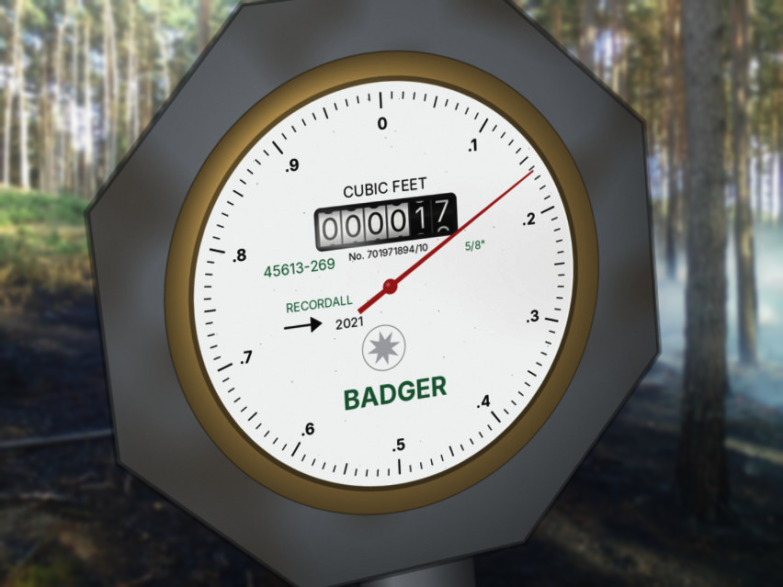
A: 17.16 ft³
